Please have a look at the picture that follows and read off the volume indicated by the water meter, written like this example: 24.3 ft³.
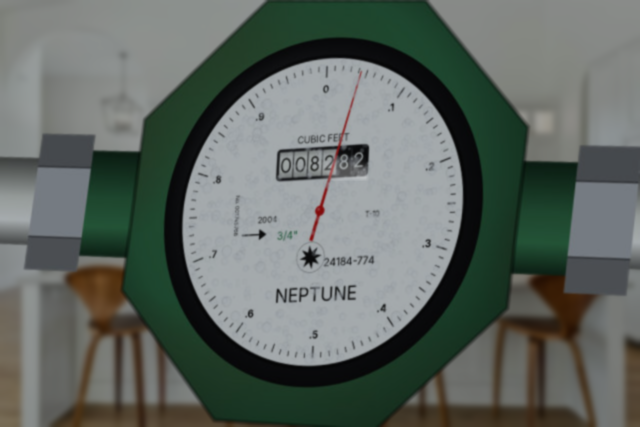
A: 8282.04 ft³
